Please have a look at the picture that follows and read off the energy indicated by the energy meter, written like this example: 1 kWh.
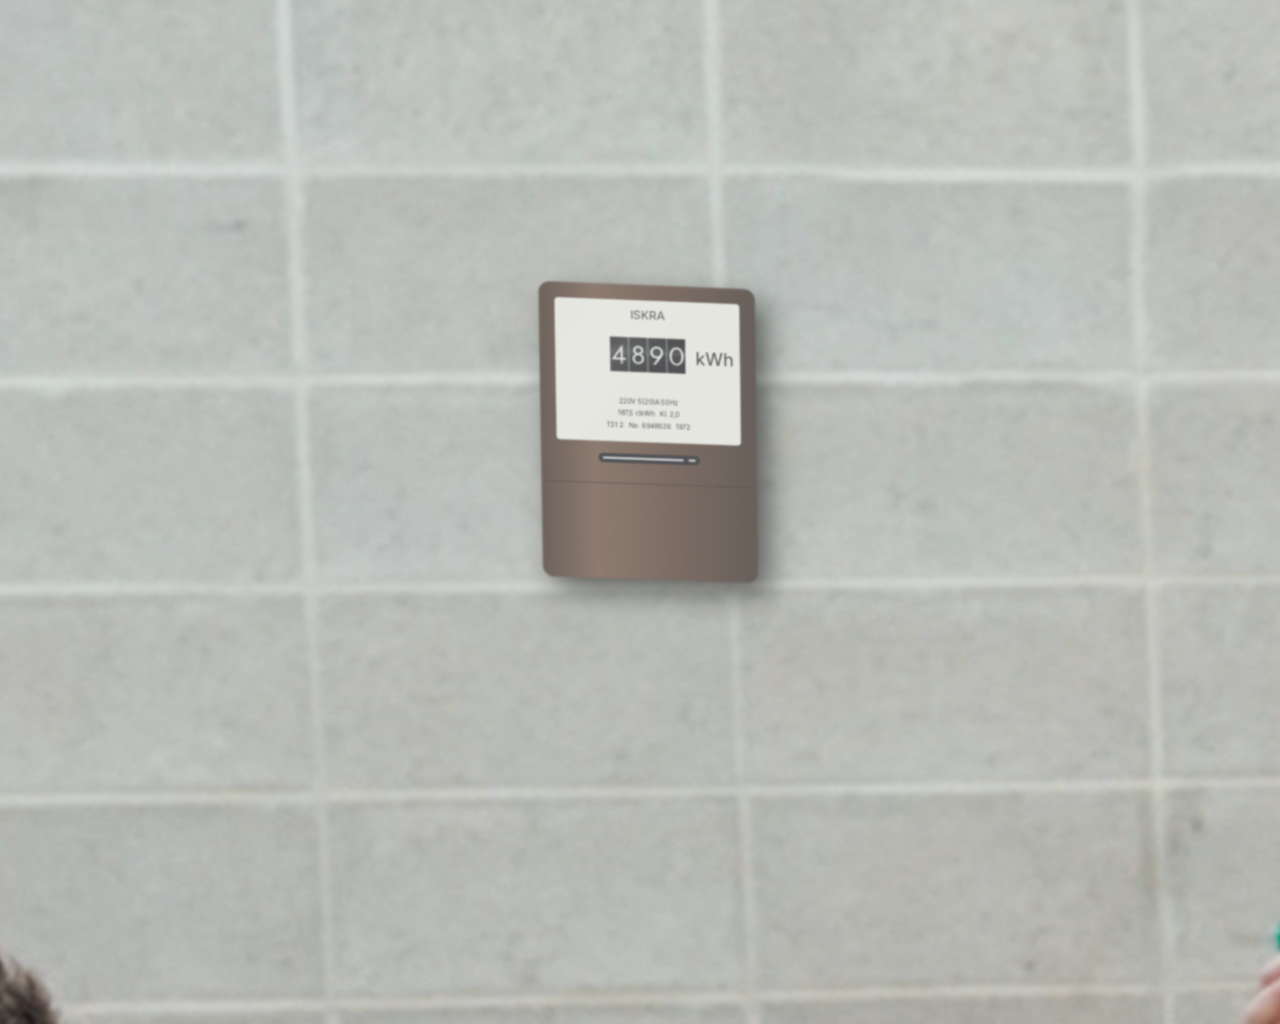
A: 4890 kWh
